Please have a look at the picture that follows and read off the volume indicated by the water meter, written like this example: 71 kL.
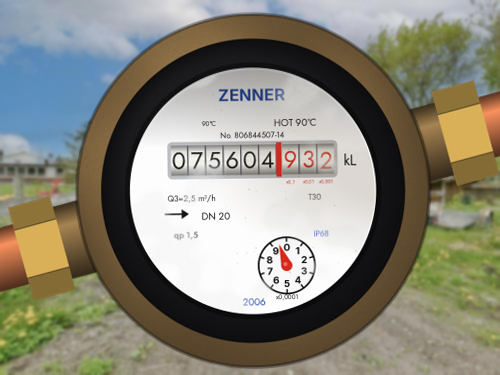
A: 75604.9319 kL
